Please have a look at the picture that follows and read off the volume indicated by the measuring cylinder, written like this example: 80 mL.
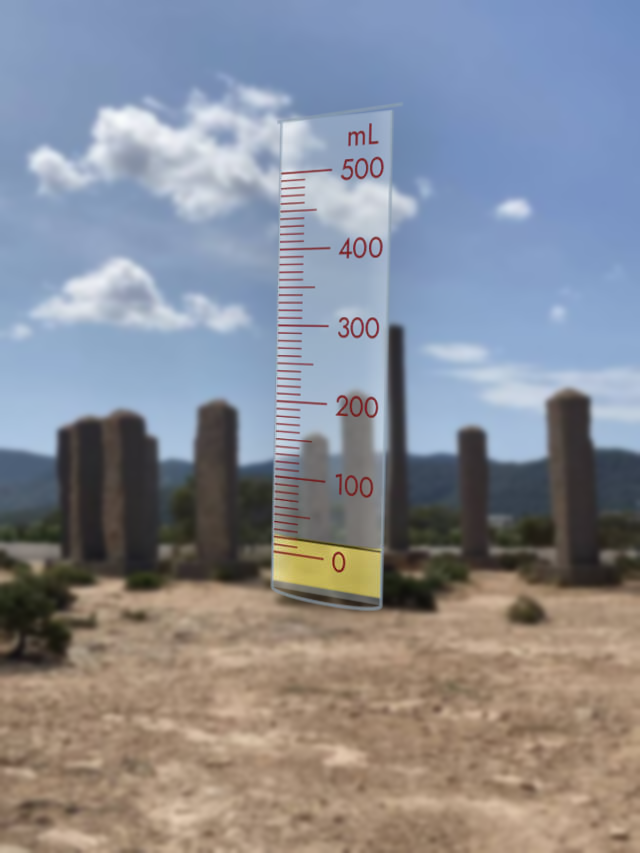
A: 20 mL
